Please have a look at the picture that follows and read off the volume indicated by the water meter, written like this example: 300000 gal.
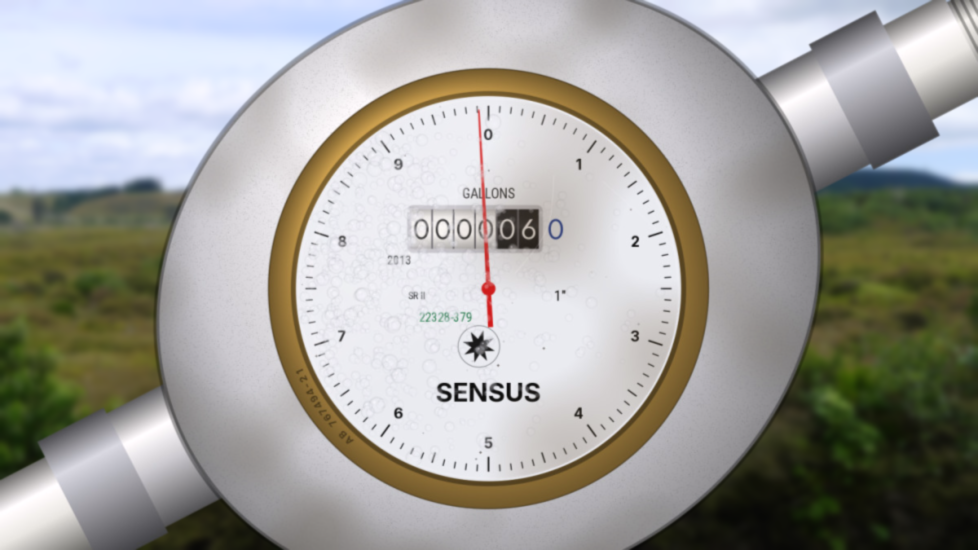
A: 59.9 gal
